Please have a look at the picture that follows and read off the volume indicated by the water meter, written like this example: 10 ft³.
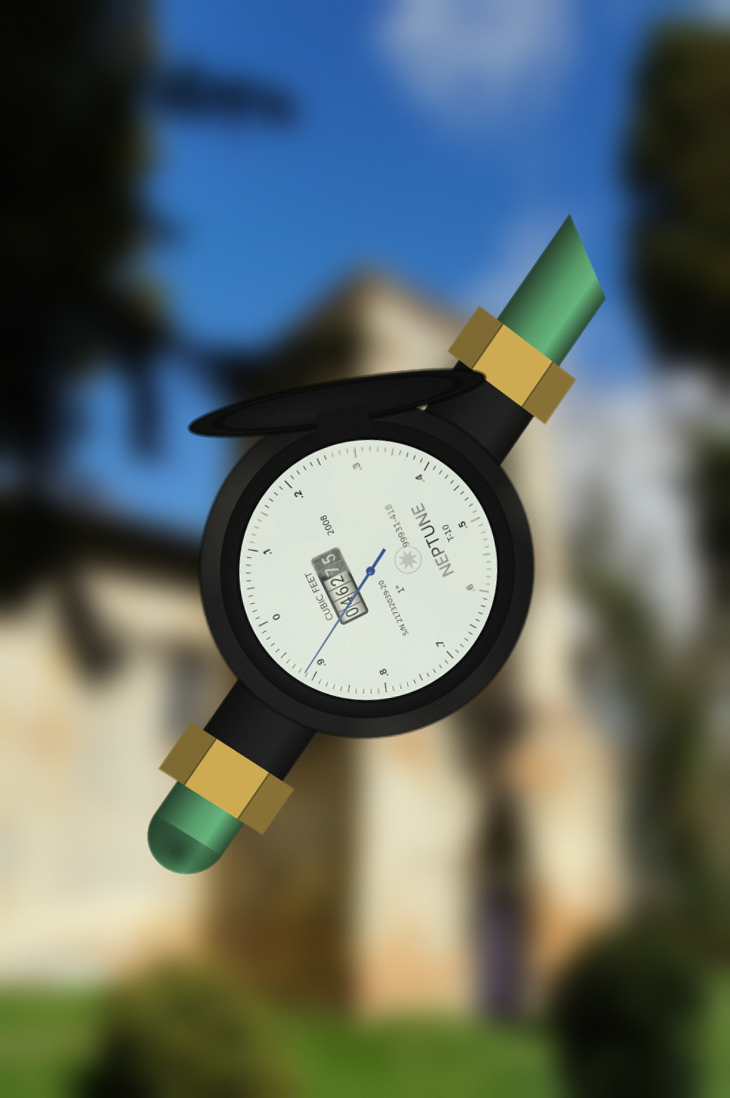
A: 46274.91 ft³
